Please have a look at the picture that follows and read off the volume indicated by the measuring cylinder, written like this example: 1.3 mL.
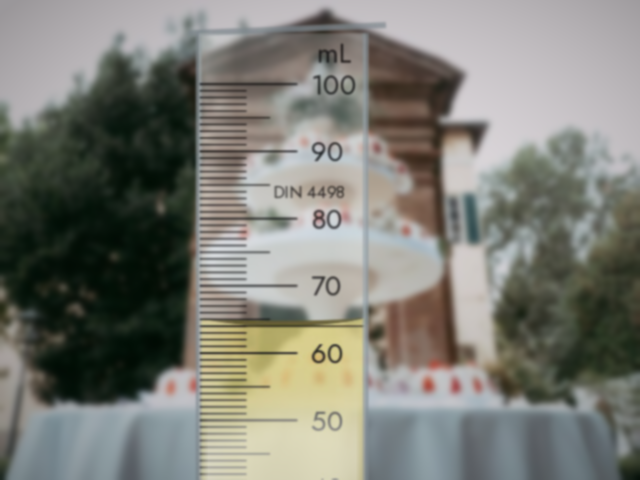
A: 64 mL
